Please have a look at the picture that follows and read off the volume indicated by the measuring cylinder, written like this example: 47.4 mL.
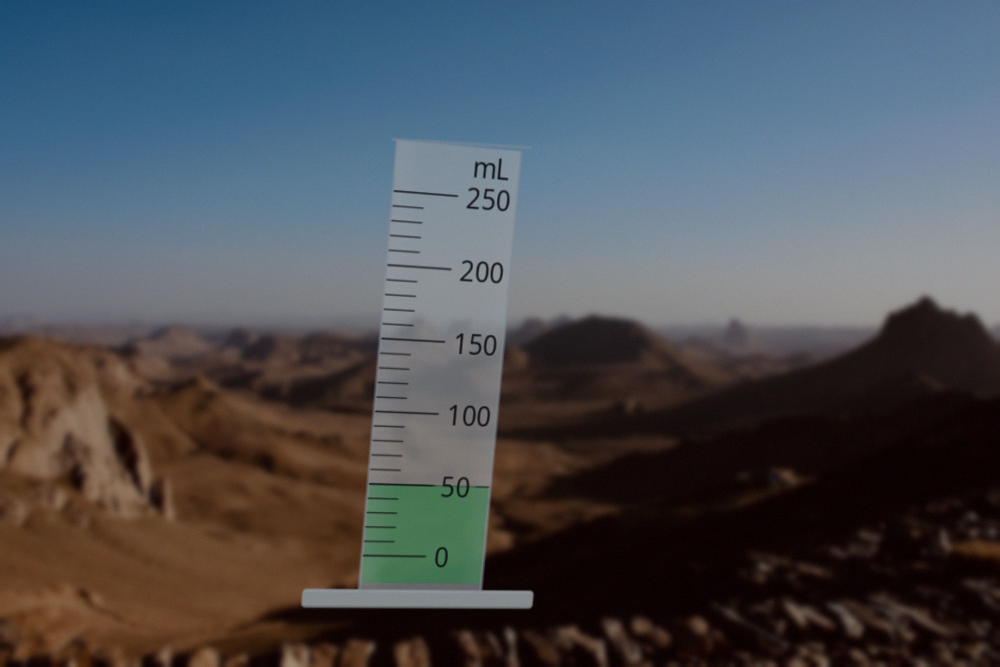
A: 50 mL
